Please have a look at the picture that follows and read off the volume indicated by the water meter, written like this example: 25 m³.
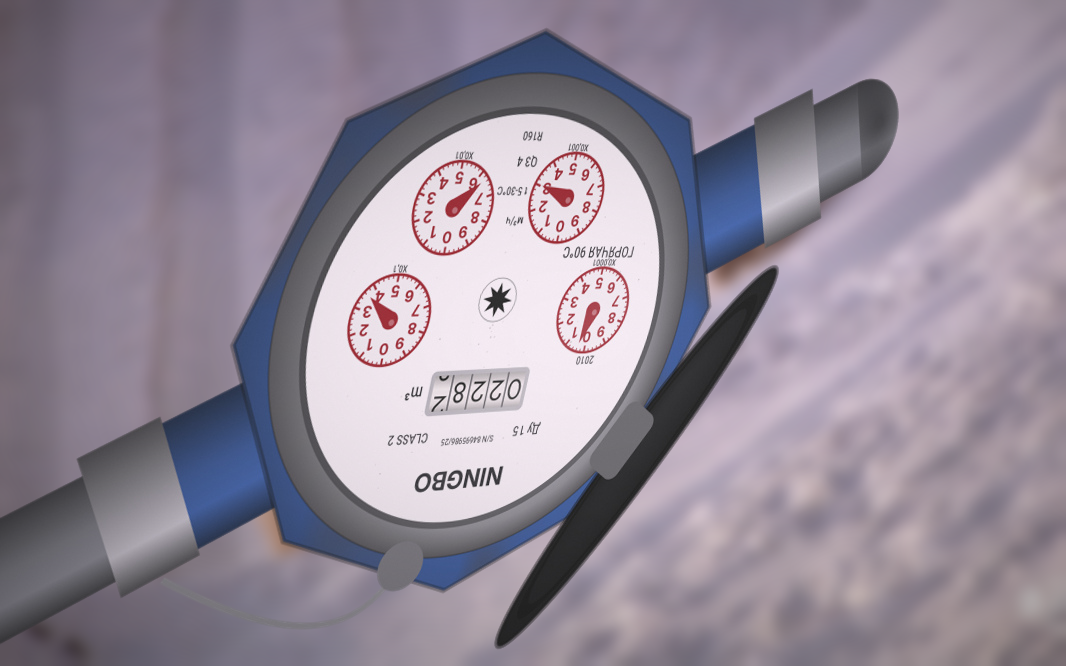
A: 2282.3630 m³
